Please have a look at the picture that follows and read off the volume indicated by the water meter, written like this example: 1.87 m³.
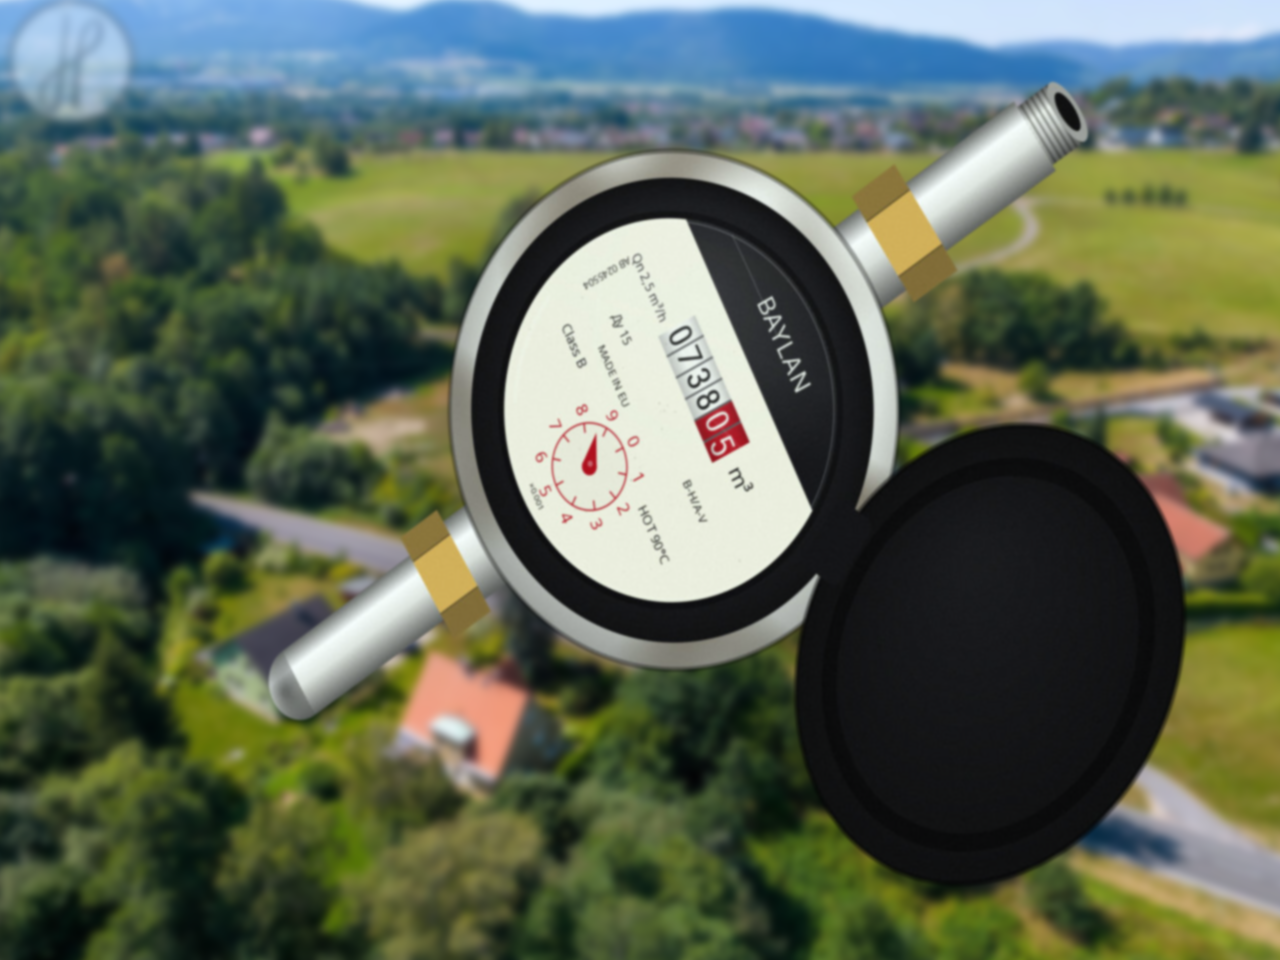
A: 738.048 m³
